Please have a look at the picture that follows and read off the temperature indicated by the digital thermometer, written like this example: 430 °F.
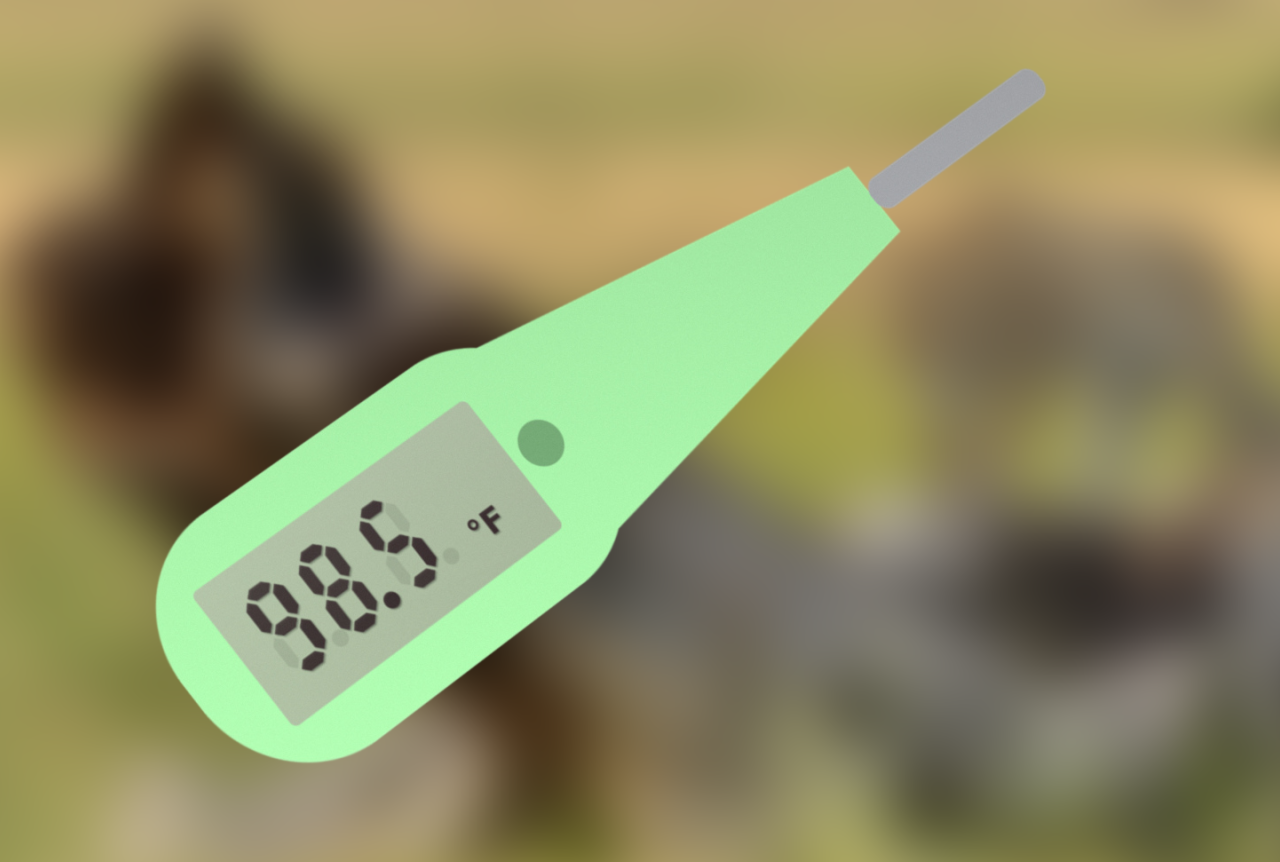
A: 98.5 °F
